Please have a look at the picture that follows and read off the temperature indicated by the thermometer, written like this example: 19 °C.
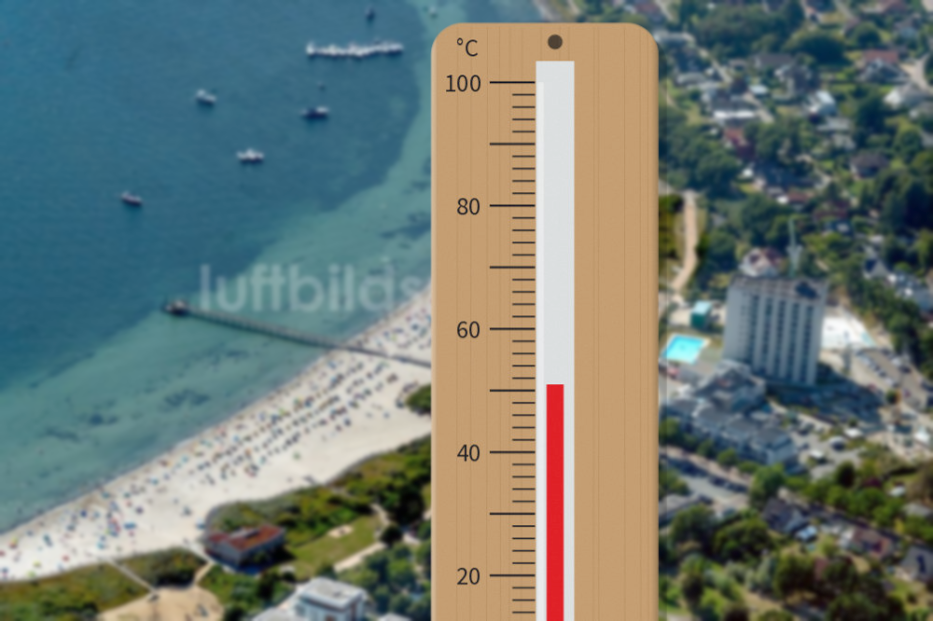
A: 51 °C
